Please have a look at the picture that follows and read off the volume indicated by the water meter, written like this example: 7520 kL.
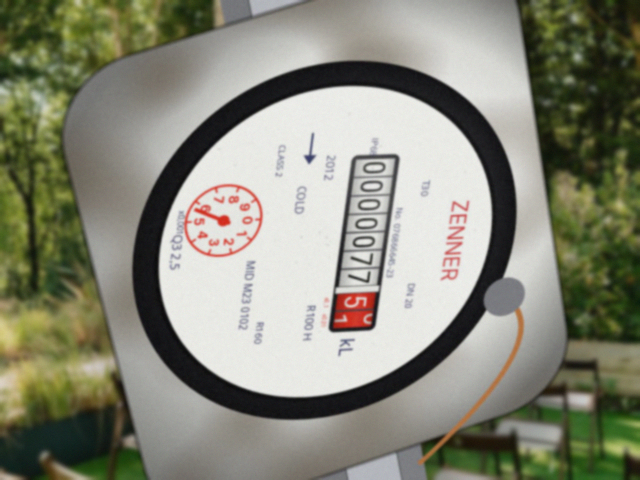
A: 77.505 kL
